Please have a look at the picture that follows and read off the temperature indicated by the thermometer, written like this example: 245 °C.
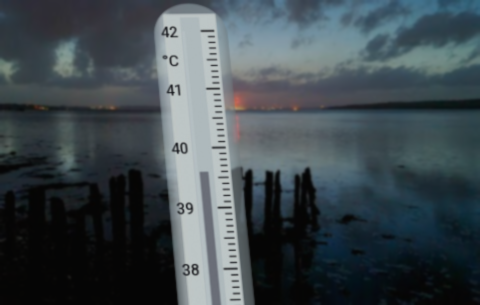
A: 39.6 °C
